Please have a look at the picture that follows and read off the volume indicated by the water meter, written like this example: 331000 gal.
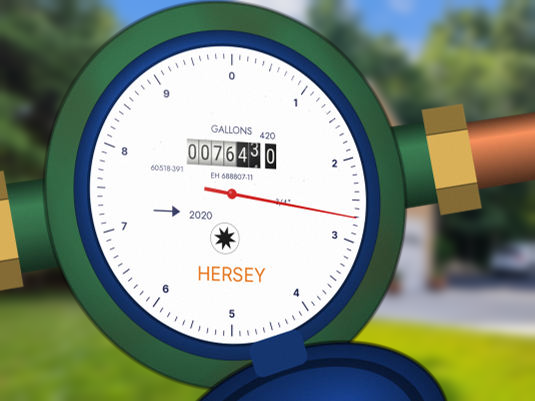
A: 76432.7 gal
